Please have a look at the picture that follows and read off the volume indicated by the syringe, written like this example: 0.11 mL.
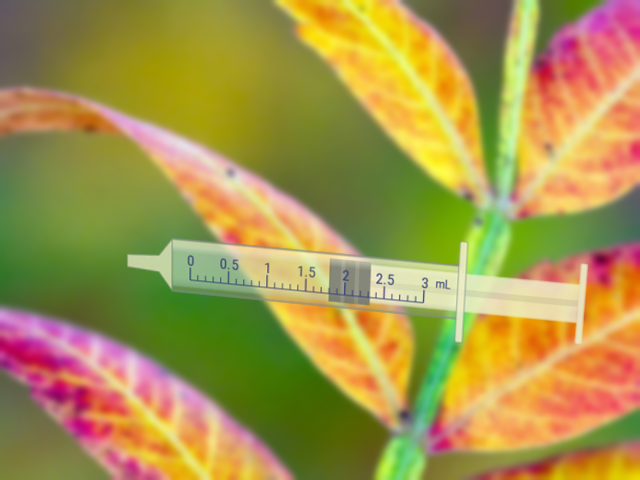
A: 1.8 mL
